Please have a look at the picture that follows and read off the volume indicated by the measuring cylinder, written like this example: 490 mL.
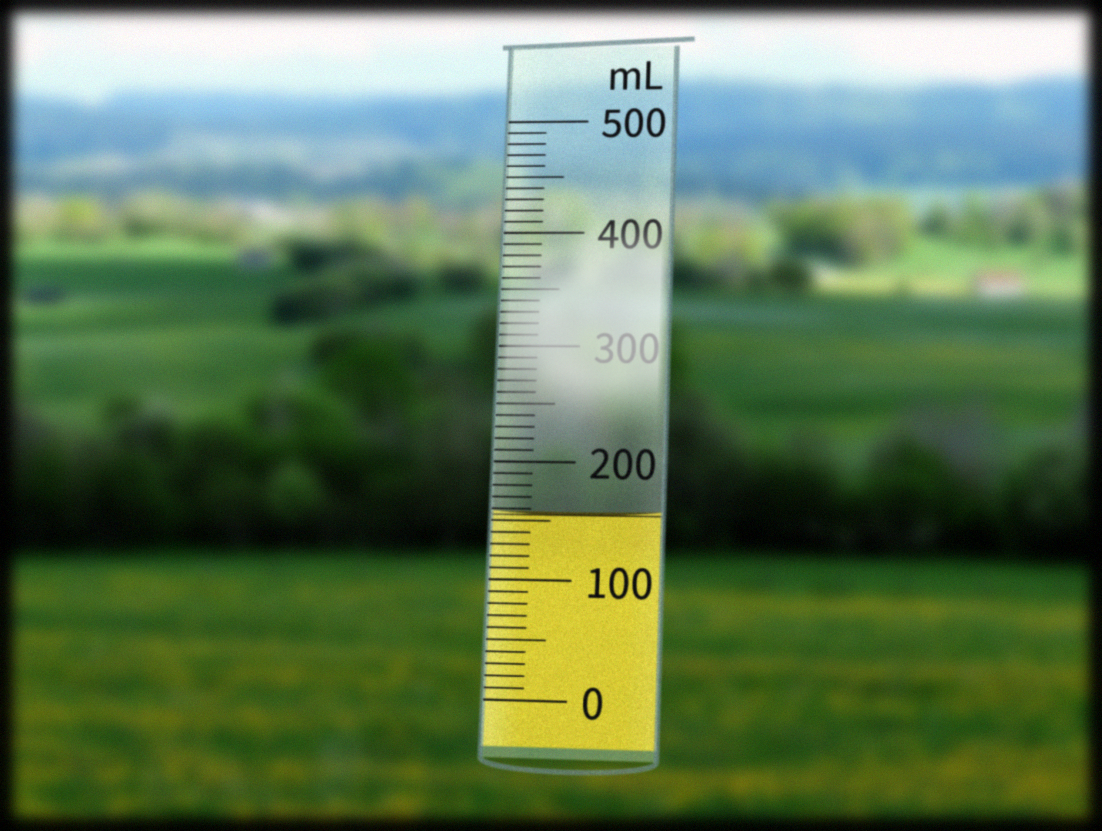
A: 155 mL
